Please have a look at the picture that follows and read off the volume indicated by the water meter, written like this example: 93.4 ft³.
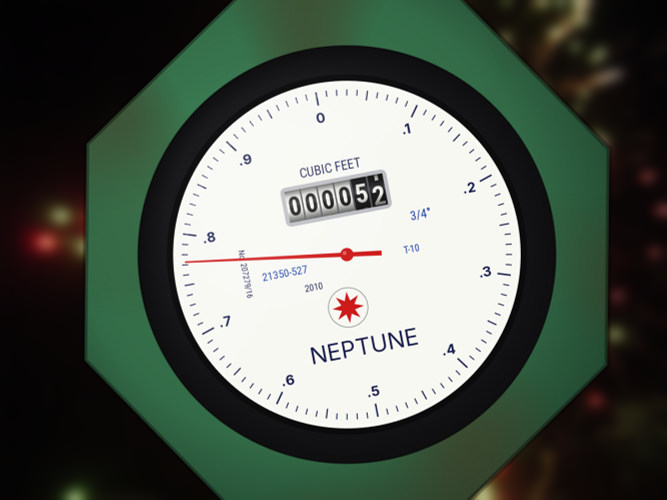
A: 51.77 ft³
